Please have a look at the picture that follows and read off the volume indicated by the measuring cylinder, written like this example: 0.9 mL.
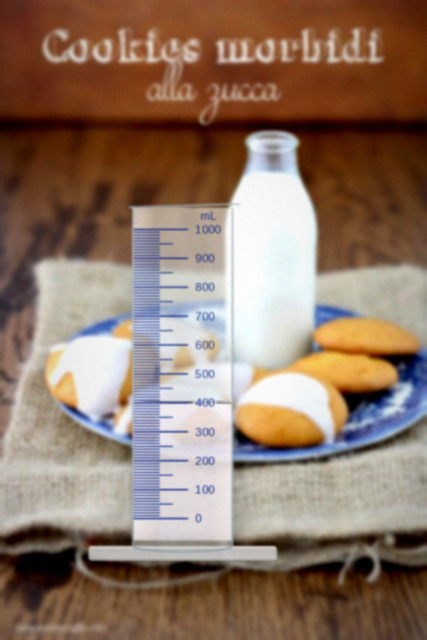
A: 400 mL
